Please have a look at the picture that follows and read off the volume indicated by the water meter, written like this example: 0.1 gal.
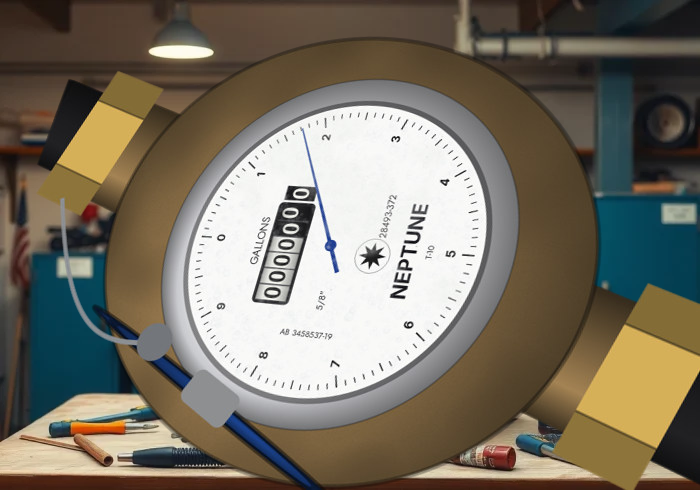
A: 1.7 gal
